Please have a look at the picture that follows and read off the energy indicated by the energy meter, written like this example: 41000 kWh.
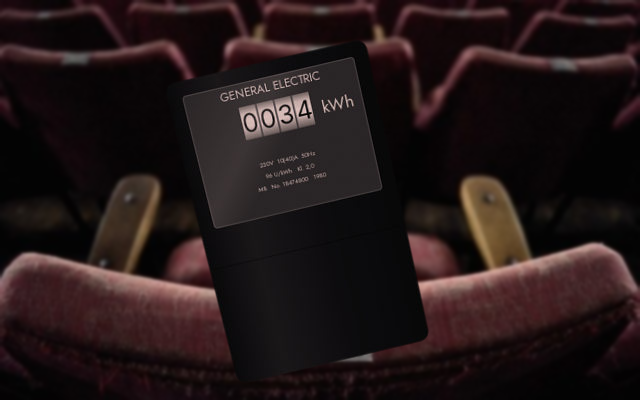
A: 34 kWh
